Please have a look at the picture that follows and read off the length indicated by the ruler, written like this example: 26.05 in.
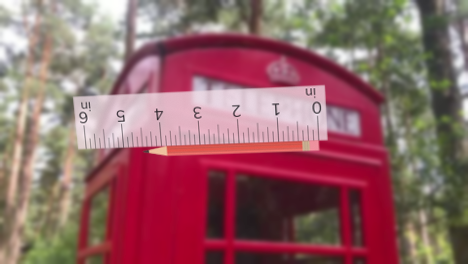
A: 4.5 in
